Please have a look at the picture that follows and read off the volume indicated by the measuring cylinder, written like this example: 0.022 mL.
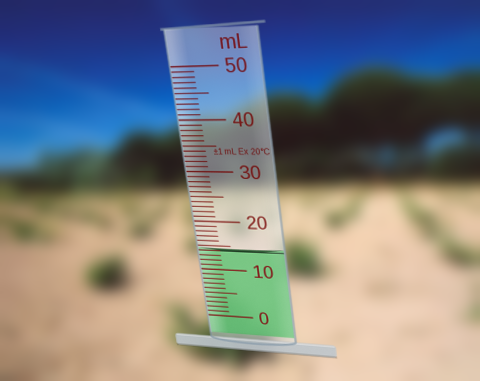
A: 14 mL
